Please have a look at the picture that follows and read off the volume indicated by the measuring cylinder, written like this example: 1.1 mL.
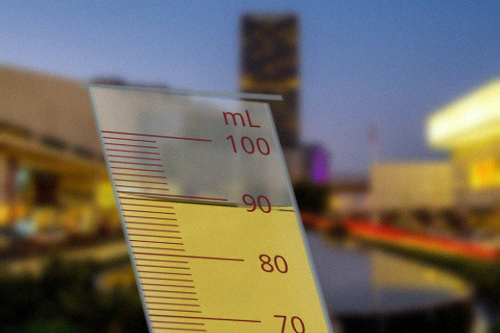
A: 89 mL
